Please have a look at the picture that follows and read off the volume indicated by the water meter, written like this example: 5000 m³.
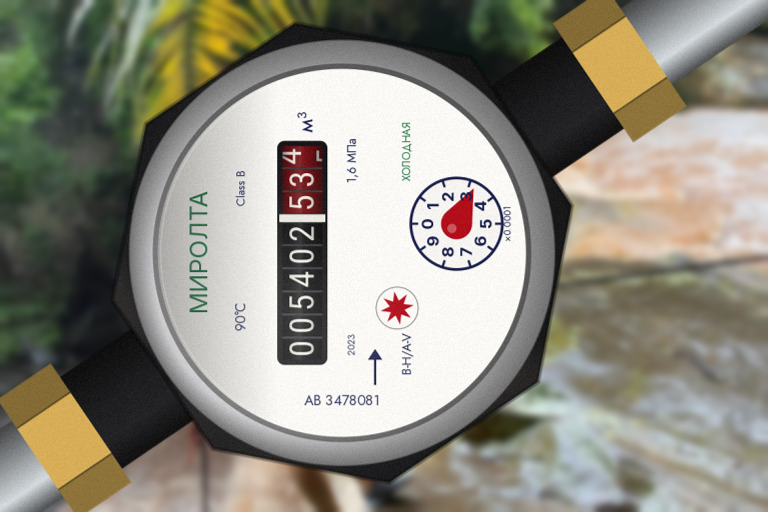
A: 5402.5343 m³
